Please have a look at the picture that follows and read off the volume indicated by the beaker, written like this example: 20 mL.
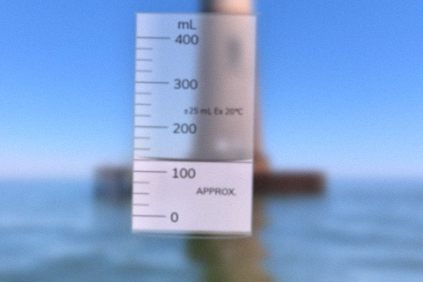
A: 125 mL
